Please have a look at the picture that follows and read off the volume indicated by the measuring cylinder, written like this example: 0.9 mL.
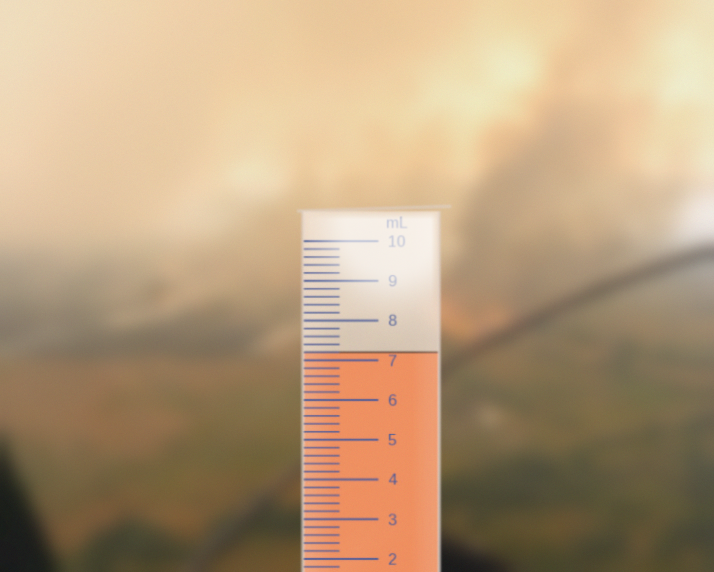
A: 7.2 mL
